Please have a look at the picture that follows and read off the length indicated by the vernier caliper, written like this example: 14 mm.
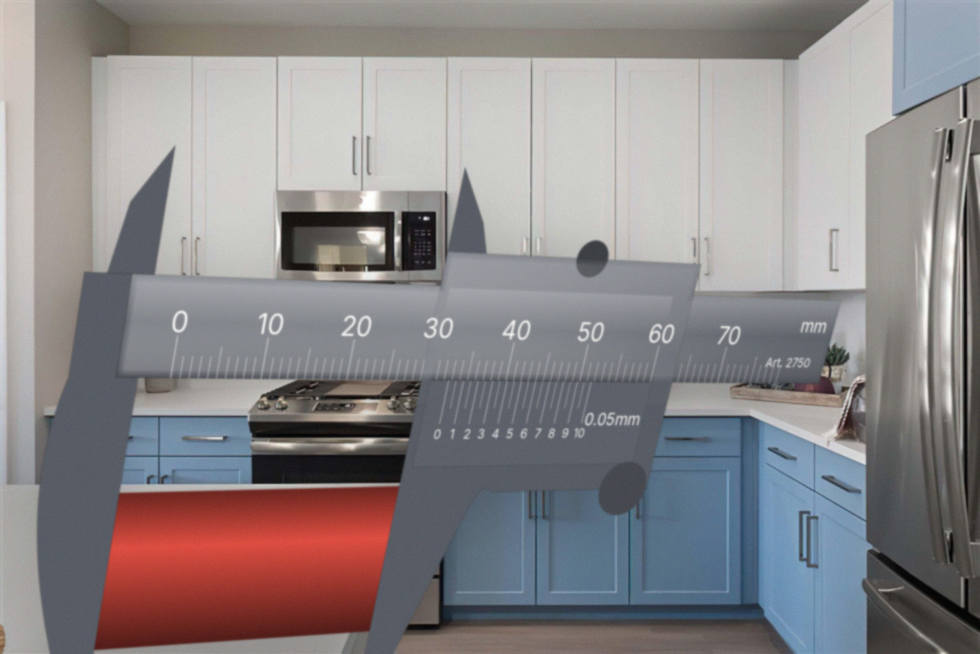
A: 32.6 mm
